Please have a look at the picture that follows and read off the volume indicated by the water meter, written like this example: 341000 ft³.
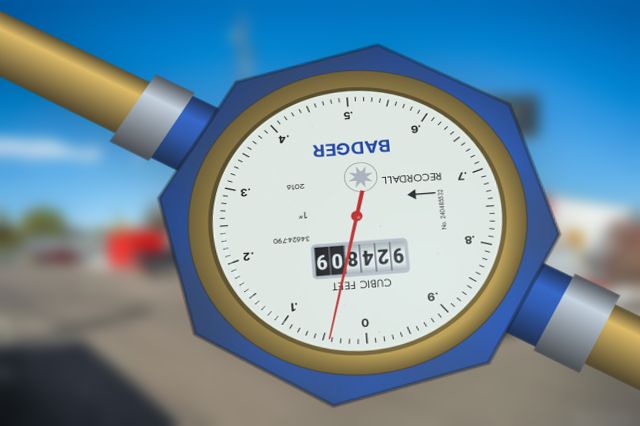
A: 924809.04 ft³
